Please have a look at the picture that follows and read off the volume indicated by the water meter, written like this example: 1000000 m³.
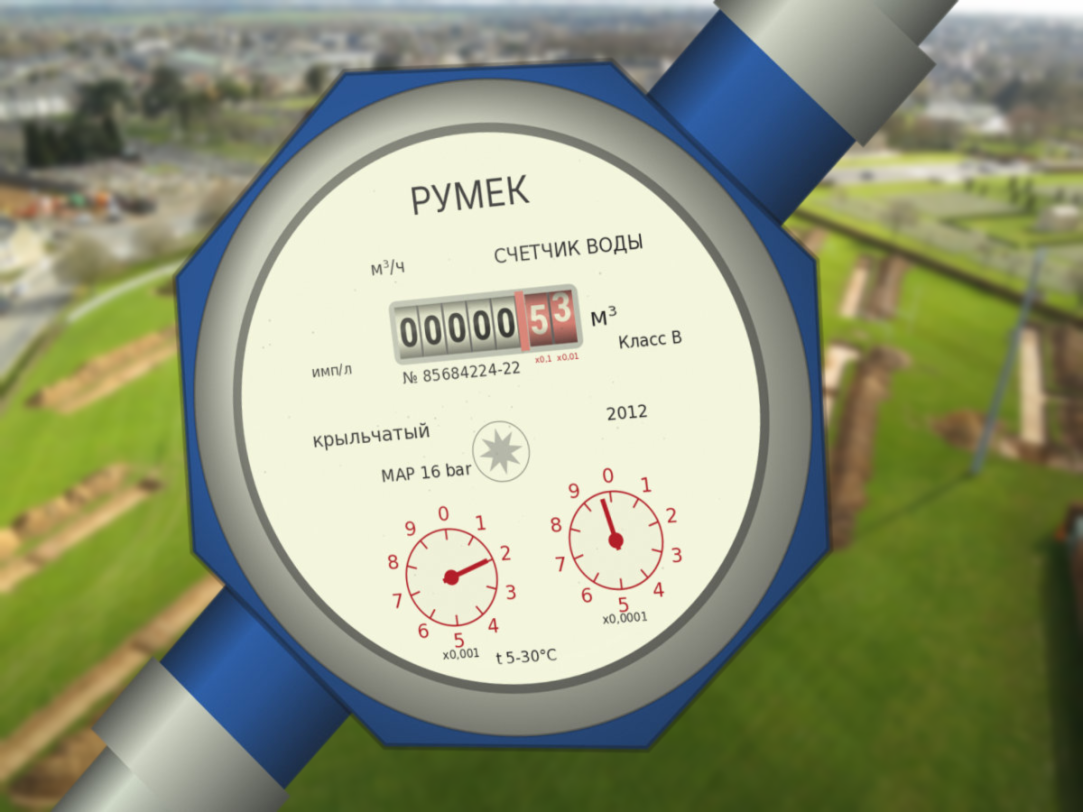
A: 0.5319 m³
